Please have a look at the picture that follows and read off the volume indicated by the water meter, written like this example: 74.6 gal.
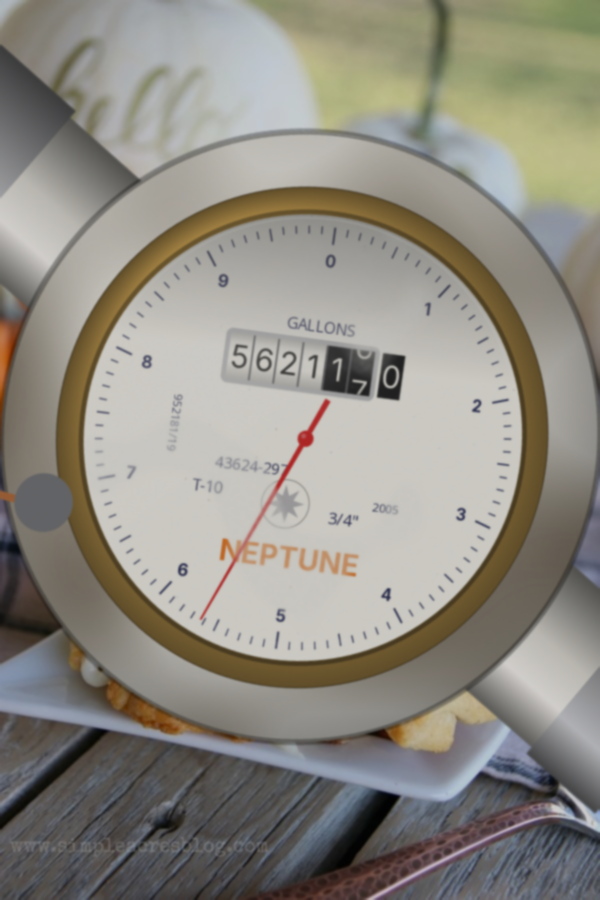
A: 5621165.6 gal
